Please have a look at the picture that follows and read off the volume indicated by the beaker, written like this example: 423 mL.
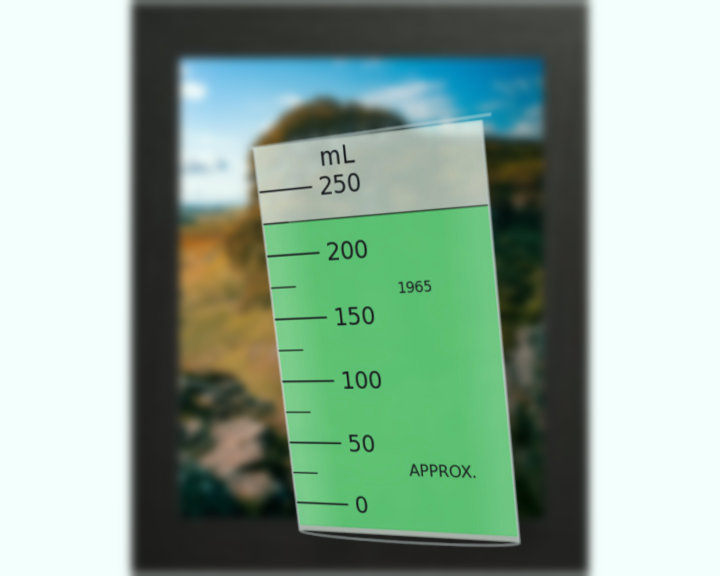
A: 225 mL
